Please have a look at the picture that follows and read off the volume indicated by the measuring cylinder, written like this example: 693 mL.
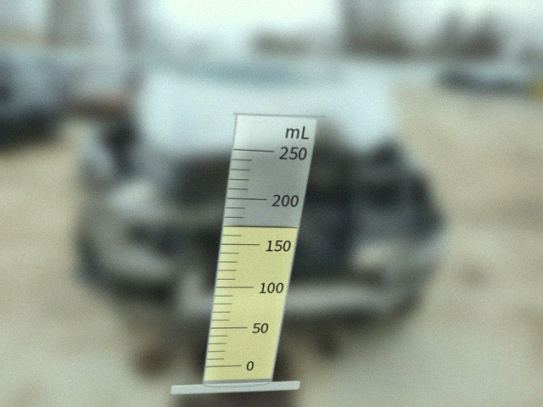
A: 170 mL
